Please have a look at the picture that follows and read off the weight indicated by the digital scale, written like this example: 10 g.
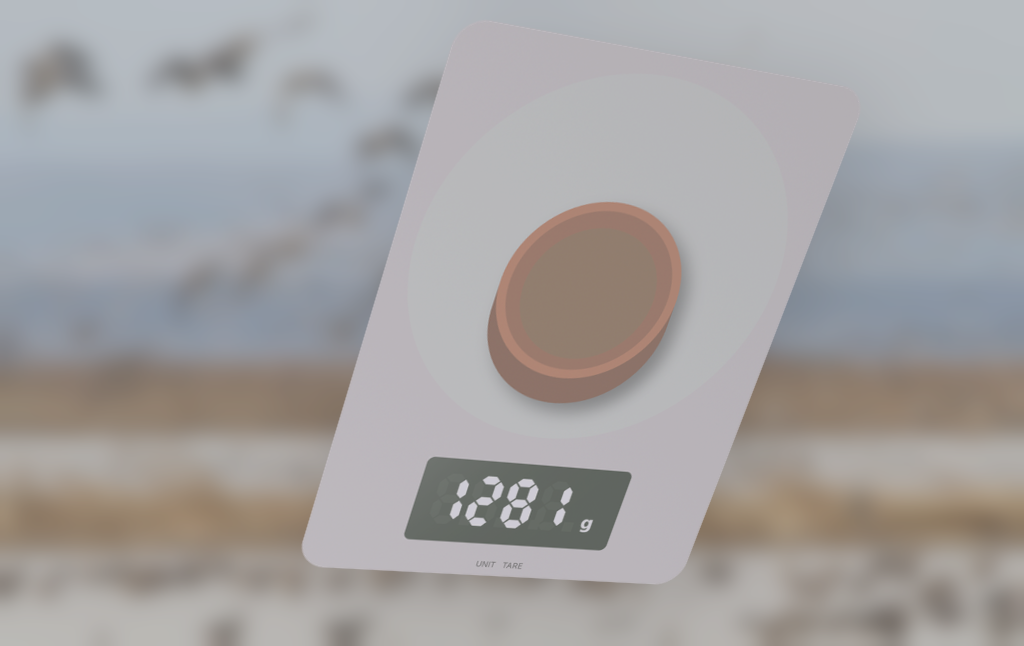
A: 1281 g
